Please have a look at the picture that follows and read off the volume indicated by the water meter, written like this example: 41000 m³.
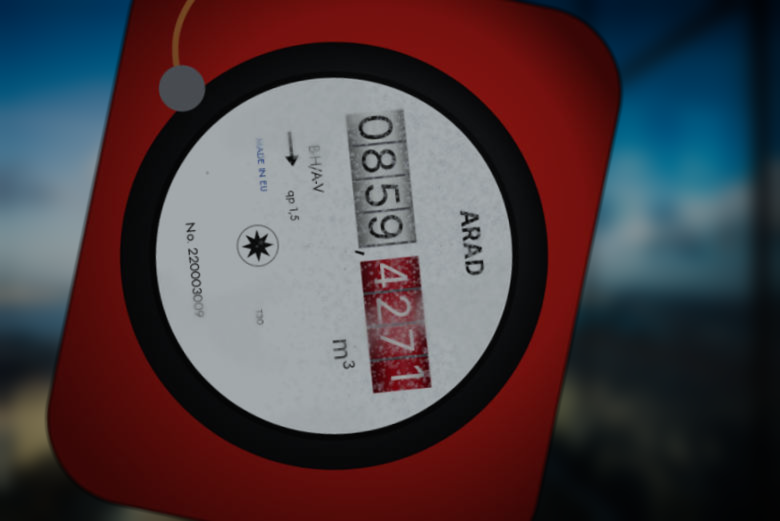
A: 859.4271 m³
